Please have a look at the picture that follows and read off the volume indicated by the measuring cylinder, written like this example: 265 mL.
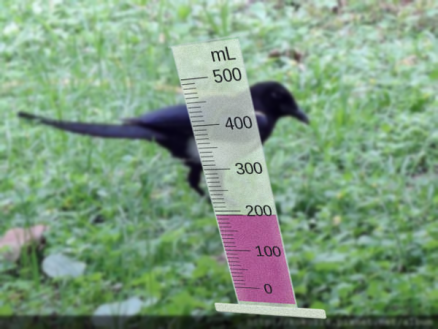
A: 190 mL
